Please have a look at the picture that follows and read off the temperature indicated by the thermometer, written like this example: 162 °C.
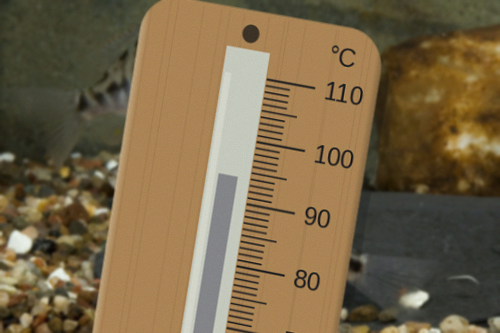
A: 94 °C
